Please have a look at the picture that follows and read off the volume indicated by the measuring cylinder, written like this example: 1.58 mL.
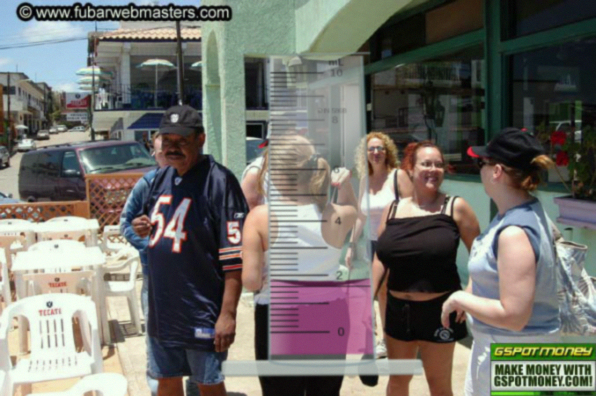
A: 1.6 mL
